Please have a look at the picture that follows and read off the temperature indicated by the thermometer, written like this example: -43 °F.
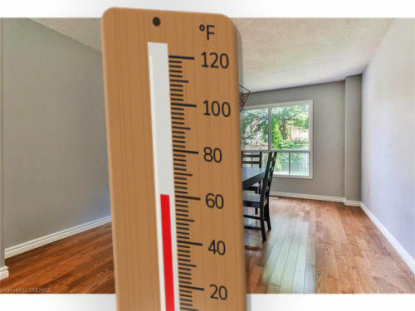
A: 60 °F
